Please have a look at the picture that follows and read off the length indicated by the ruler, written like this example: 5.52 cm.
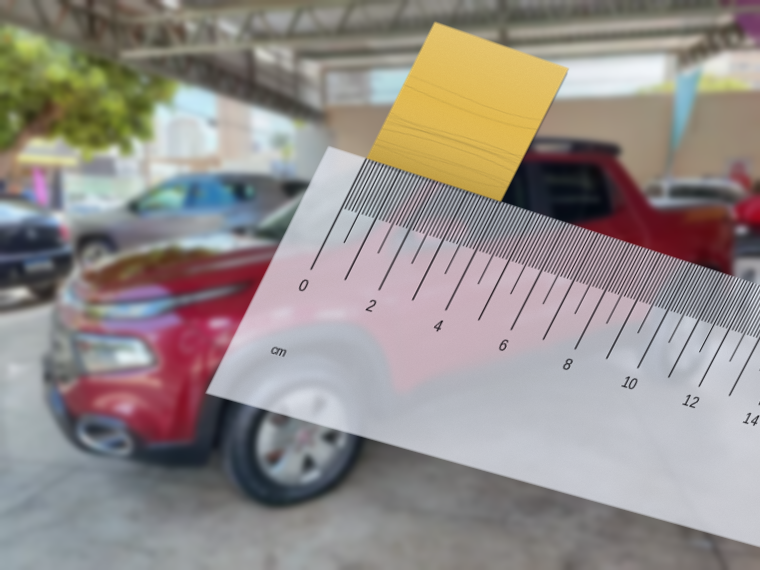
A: 4 cm
